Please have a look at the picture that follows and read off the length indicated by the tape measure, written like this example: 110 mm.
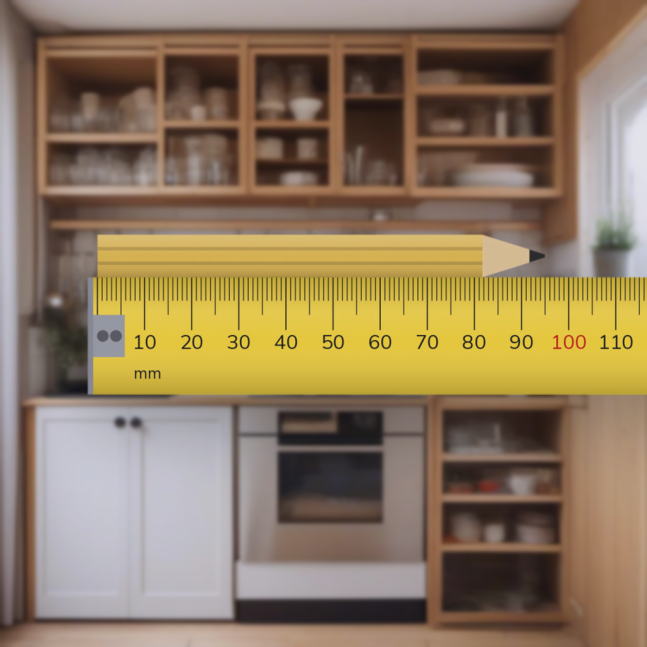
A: 95 mm
